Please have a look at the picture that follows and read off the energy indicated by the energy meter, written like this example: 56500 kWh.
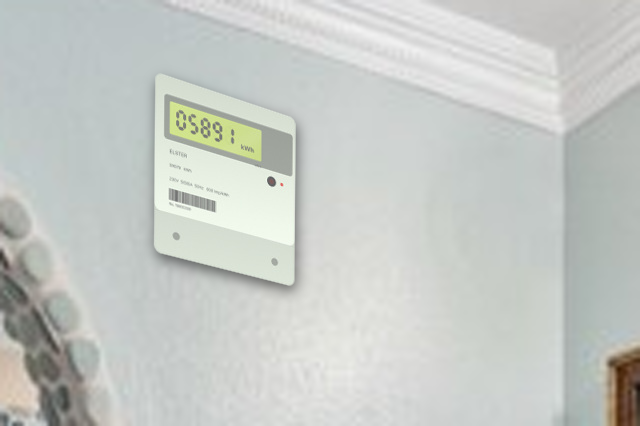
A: 5891 kWh
